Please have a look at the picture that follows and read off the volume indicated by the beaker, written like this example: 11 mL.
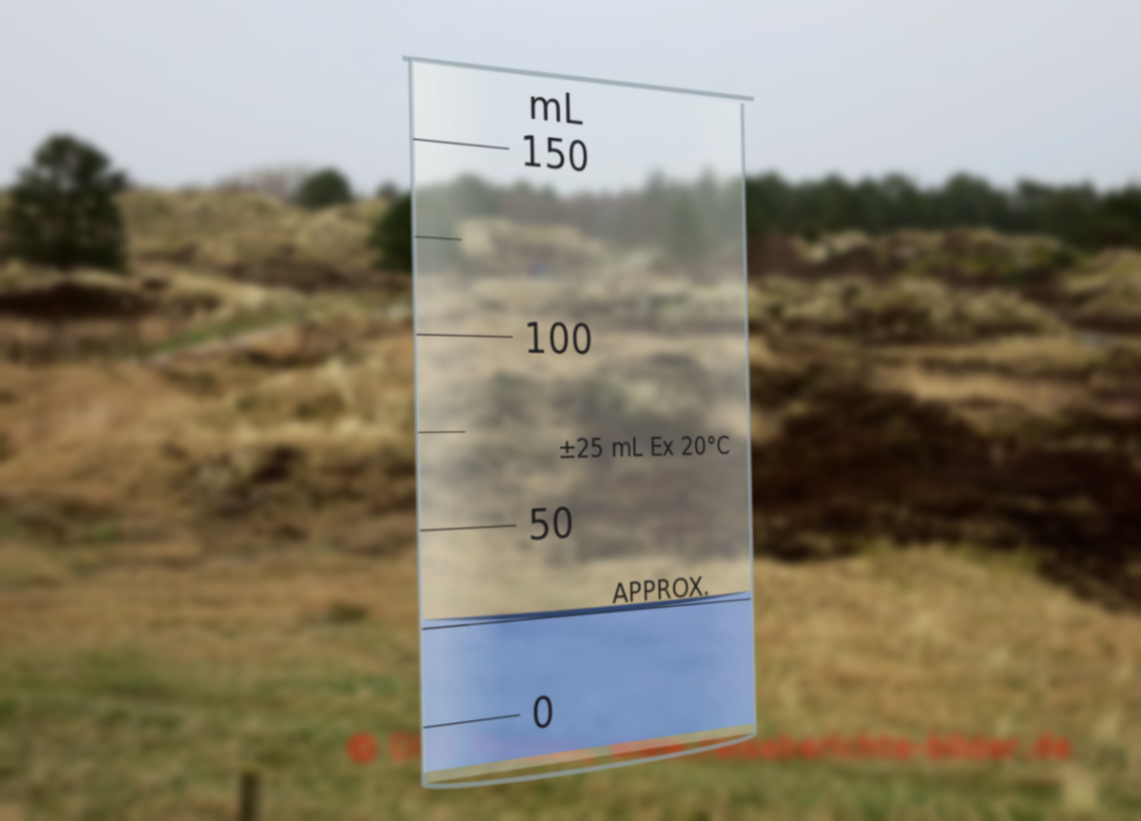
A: 25 mL
